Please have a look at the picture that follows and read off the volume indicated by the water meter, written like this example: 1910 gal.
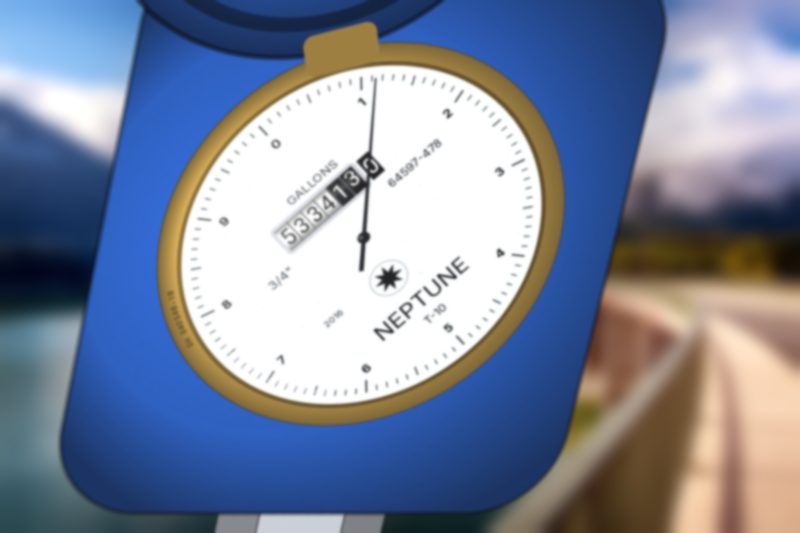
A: 5334131.1 gal
